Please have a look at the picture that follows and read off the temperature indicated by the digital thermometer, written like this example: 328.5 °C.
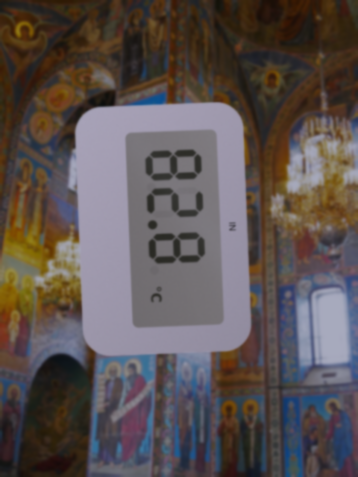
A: 82.8 °C
